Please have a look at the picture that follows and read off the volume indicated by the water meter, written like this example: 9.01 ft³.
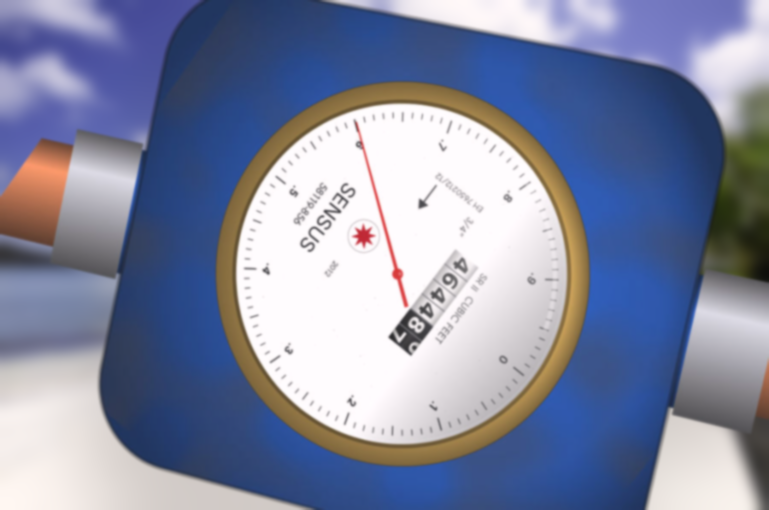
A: 464486.60 ft³
